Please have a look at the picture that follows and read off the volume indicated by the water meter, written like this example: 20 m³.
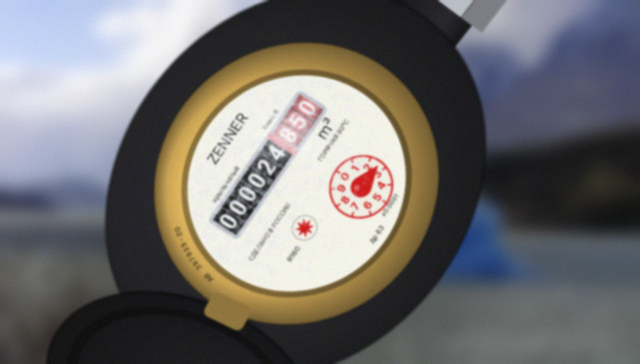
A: 24.8502 m³
